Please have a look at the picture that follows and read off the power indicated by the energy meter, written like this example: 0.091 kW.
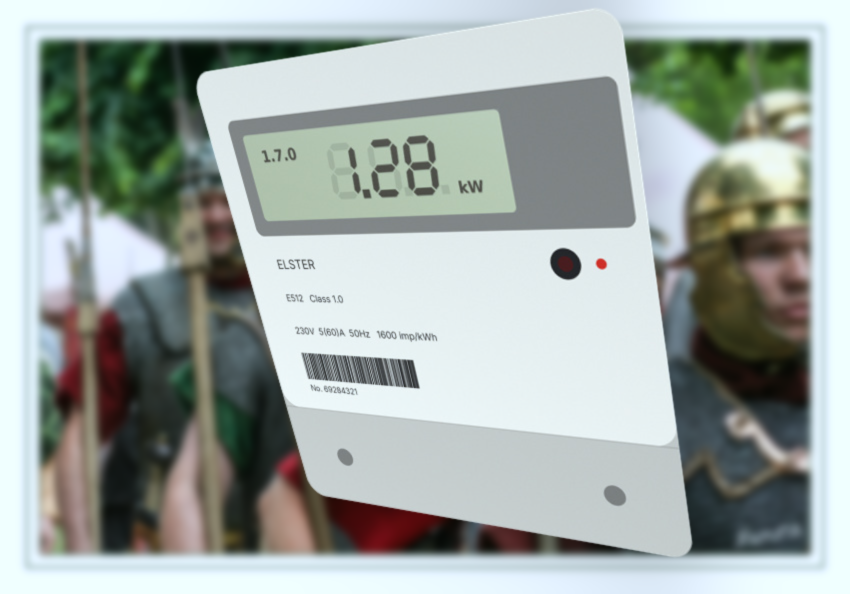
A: 1.28 kW
